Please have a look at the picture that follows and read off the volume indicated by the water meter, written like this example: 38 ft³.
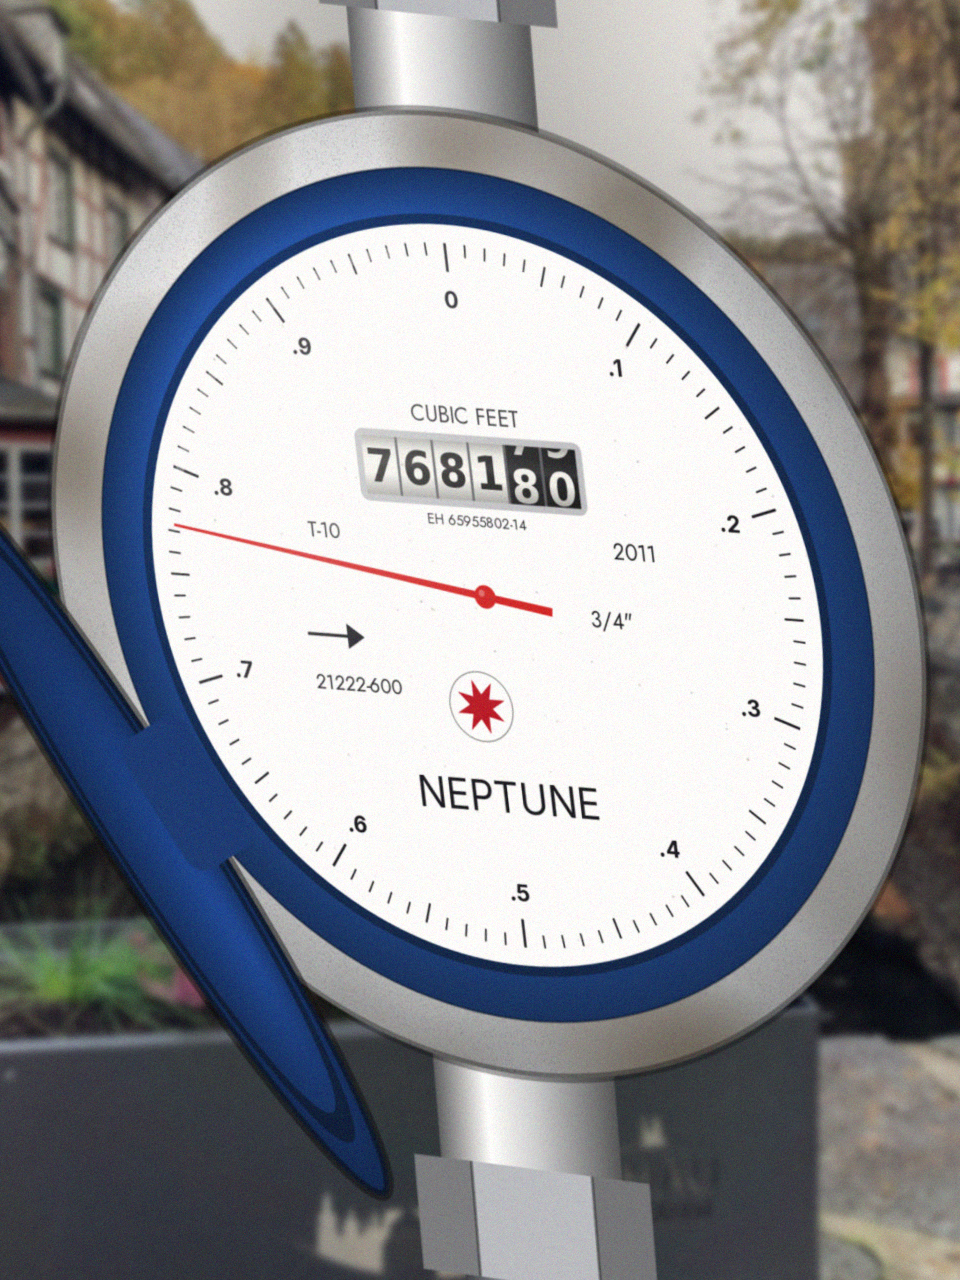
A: 768179.77 ft³
